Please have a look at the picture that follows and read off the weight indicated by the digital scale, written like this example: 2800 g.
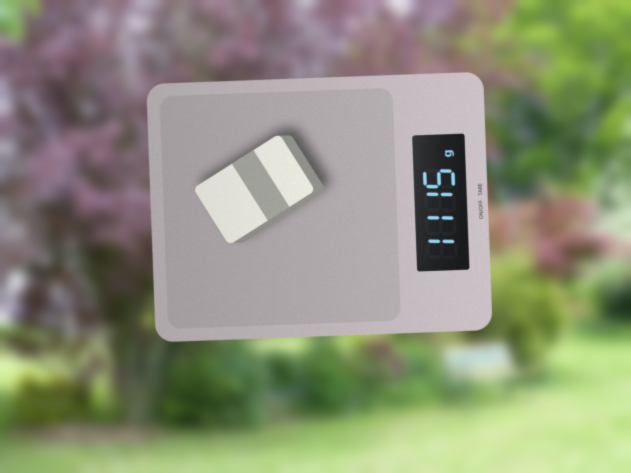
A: 1115 g
